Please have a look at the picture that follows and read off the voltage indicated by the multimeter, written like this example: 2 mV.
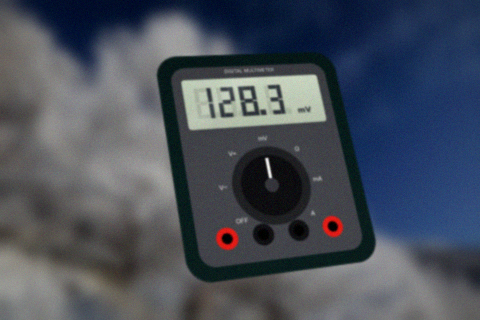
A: 128.3 mV
